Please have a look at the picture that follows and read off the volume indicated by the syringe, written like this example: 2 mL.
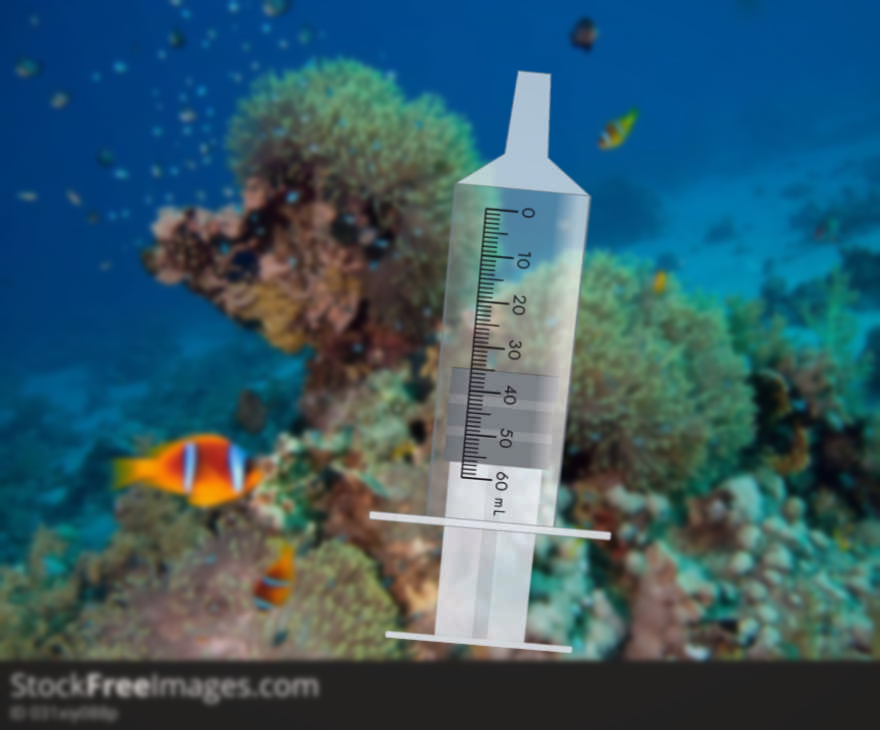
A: 35 mL
